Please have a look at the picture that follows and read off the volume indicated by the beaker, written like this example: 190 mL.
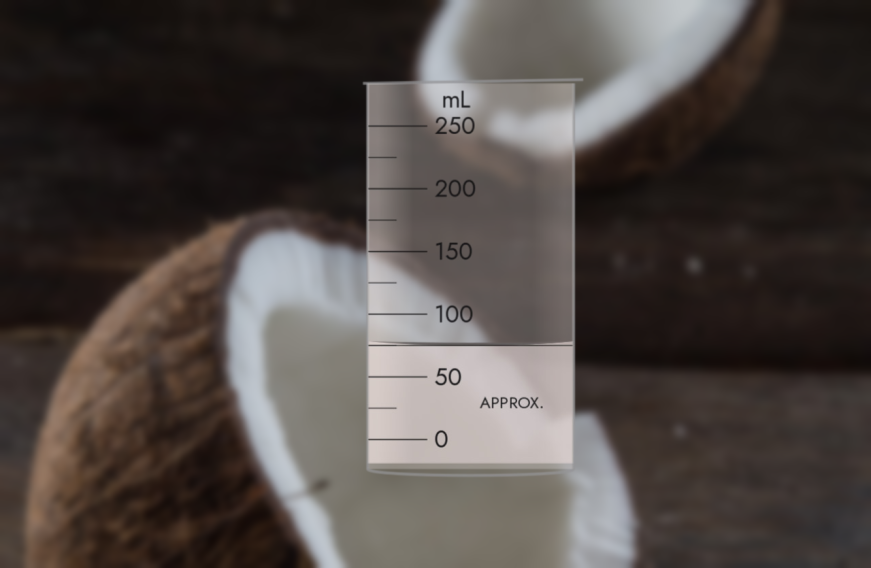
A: 75 mL
